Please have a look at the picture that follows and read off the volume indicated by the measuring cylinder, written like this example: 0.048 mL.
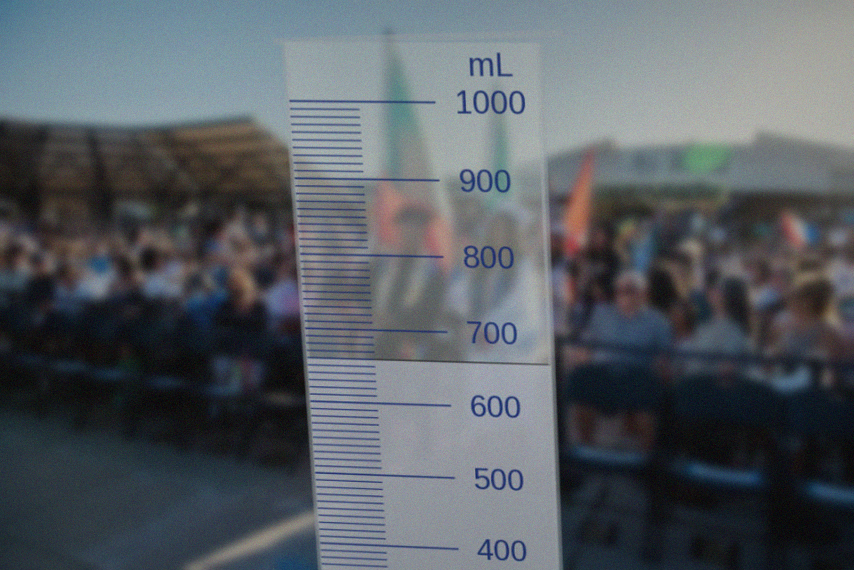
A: 660 mL
